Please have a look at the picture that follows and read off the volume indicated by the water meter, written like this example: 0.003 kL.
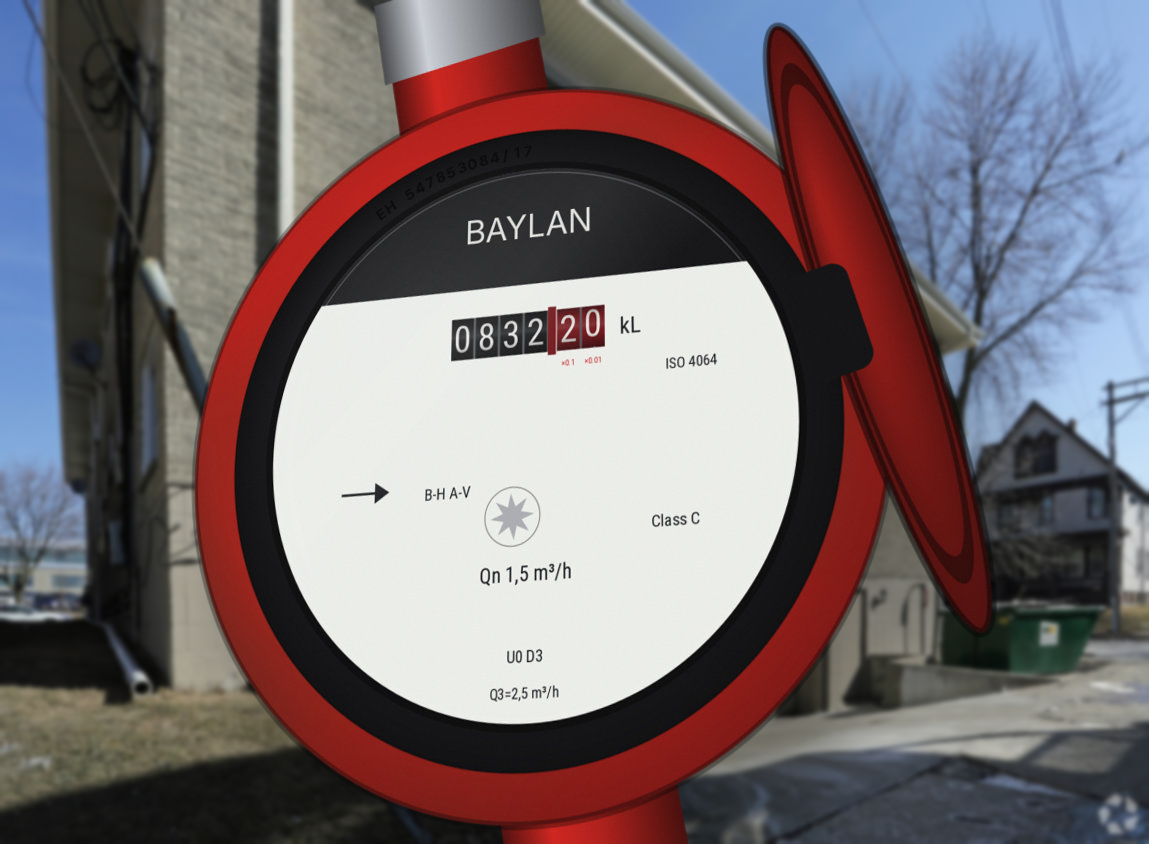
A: 832.20 kL
